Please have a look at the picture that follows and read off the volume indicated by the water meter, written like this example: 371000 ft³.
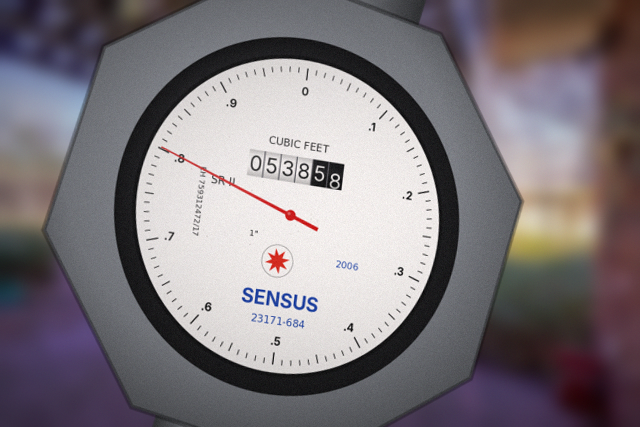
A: 53857.80 ft³
